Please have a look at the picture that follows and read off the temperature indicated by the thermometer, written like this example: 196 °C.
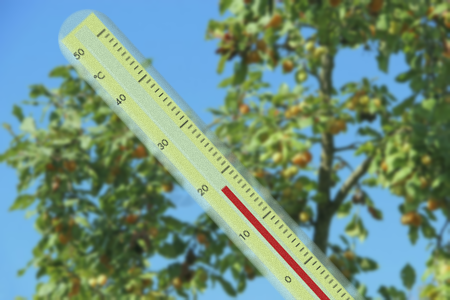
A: 18 °C
